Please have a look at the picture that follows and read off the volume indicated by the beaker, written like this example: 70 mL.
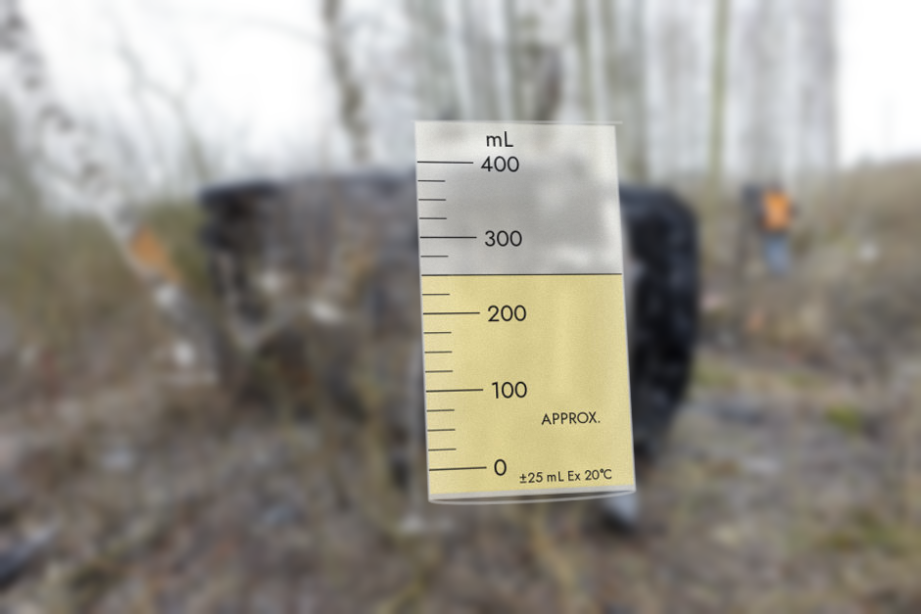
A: 250 mL
